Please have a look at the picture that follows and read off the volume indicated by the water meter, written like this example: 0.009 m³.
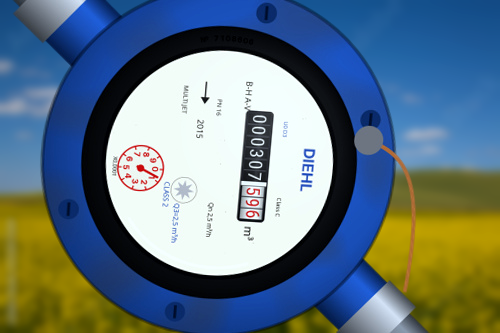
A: 307.5960 m³
